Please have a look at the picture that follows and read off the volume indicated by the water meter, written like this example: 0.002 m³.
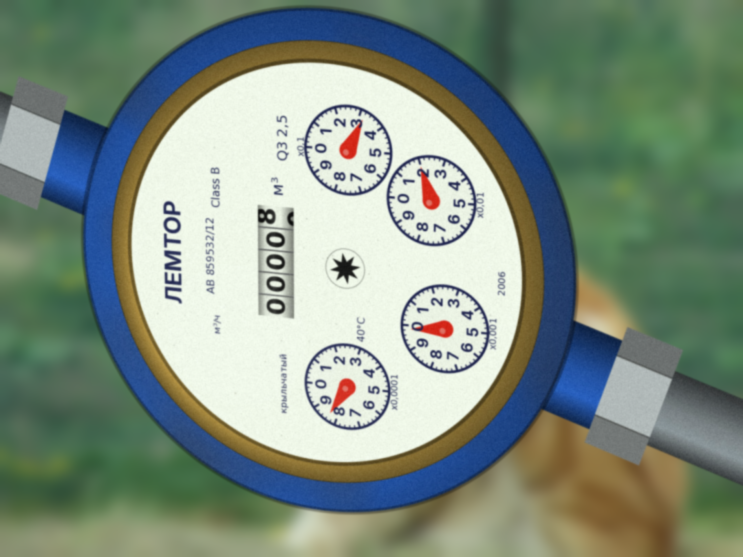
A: 8.3198 m³
